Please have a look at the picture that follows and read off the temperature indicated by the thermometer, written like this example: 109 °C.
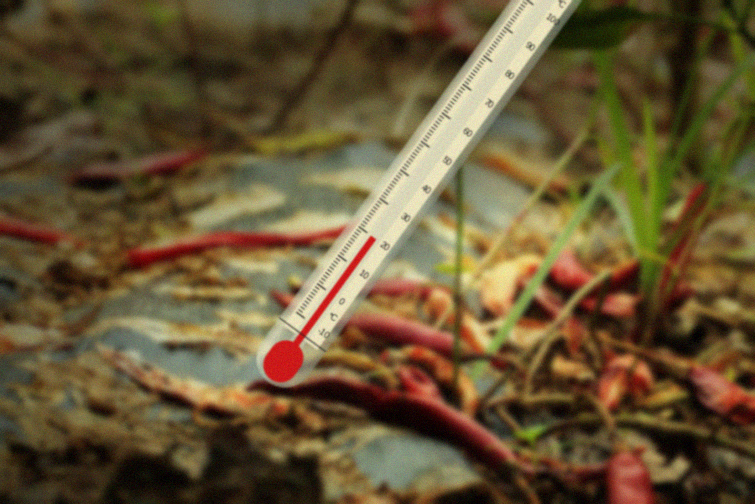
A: 20 °C
